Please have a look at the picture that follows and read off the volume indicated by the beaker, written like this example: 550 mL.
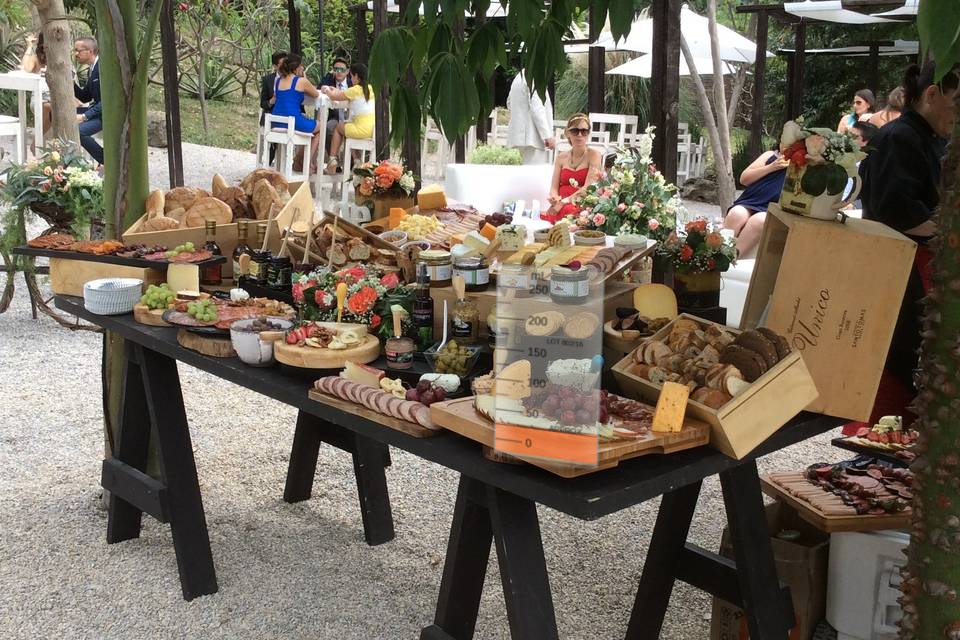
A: 25 mL
